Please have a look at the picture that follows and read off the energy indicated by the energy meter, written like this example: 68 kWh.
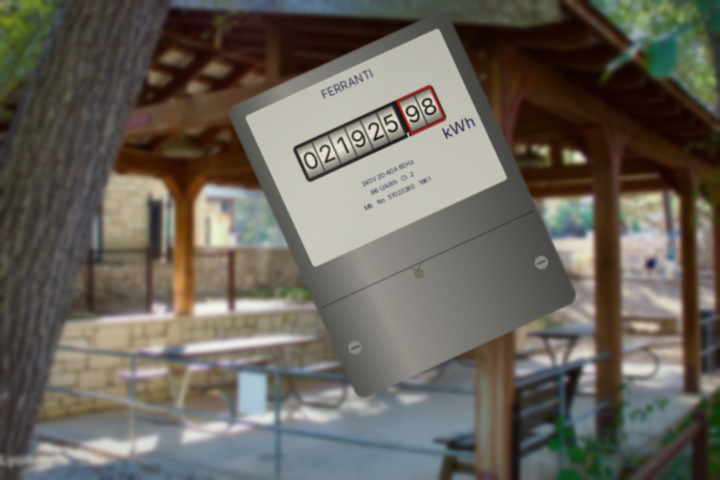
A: 21925.98 kWh
